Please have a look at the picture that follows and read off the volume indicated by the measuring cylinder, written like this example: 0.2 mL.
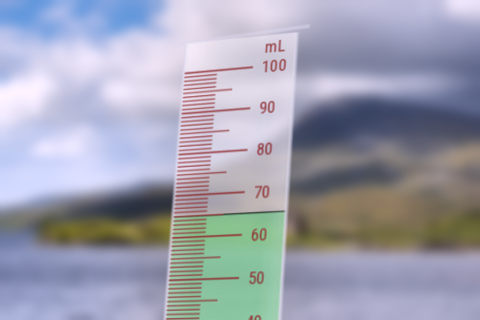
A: 65 mL
